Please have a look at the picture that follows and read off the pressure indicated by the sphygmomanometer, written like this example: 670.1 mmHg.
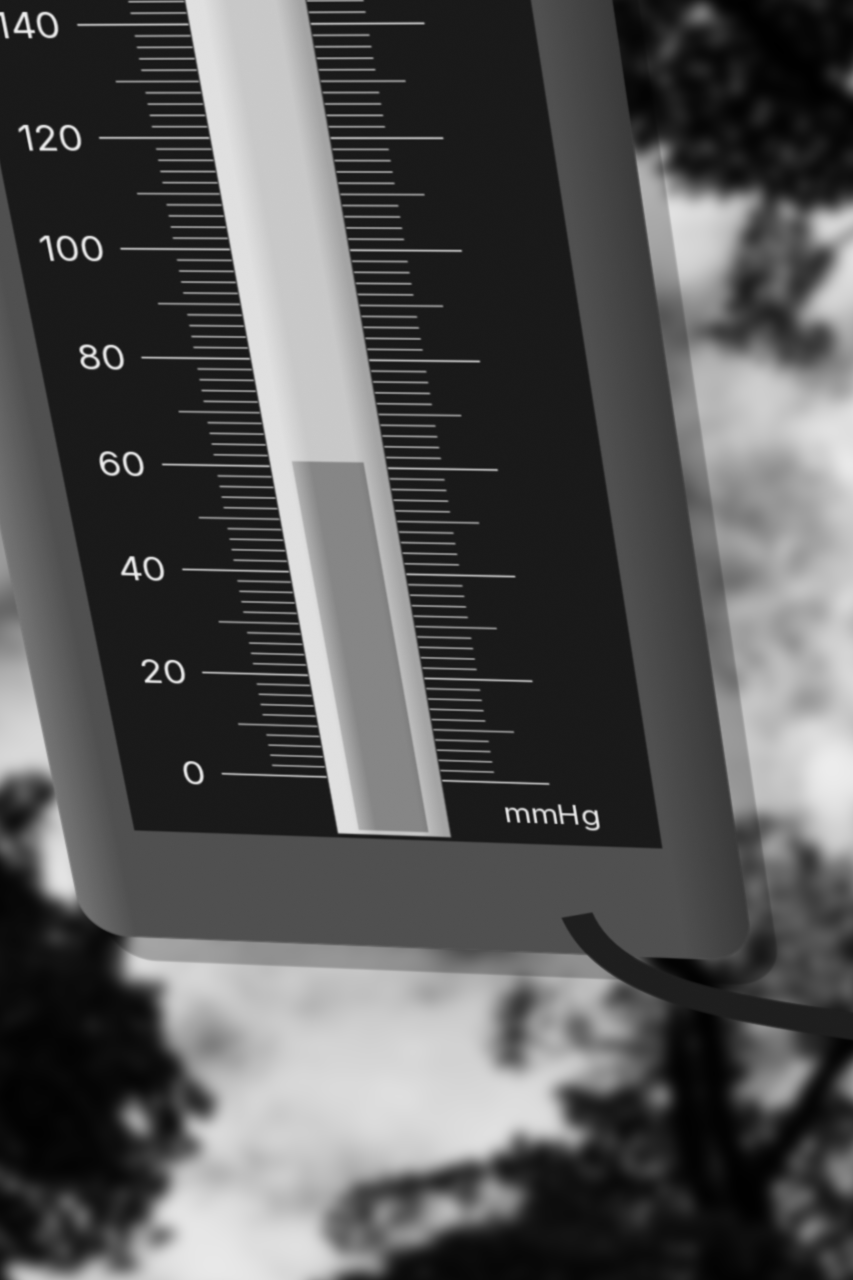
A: 61 mmHg
